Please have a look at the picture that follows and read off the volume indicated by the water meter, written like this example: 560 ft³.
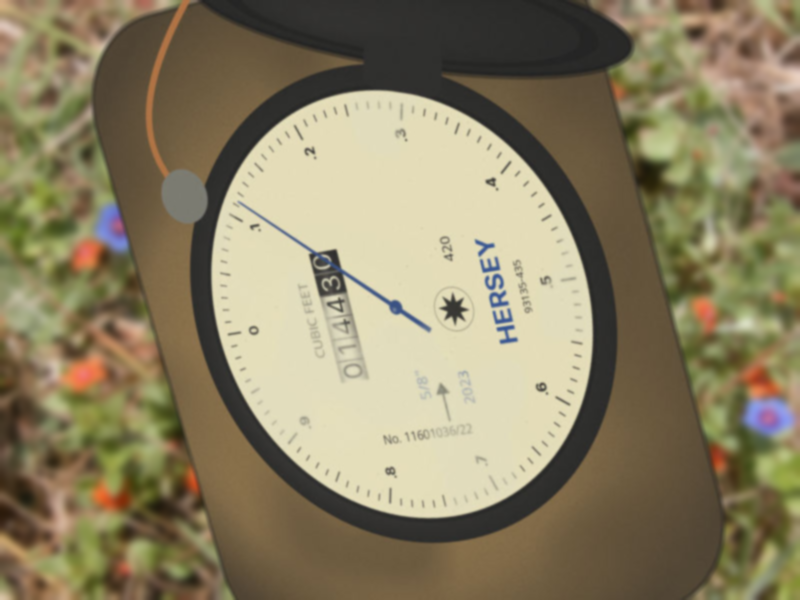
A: 14430.11 ft³
